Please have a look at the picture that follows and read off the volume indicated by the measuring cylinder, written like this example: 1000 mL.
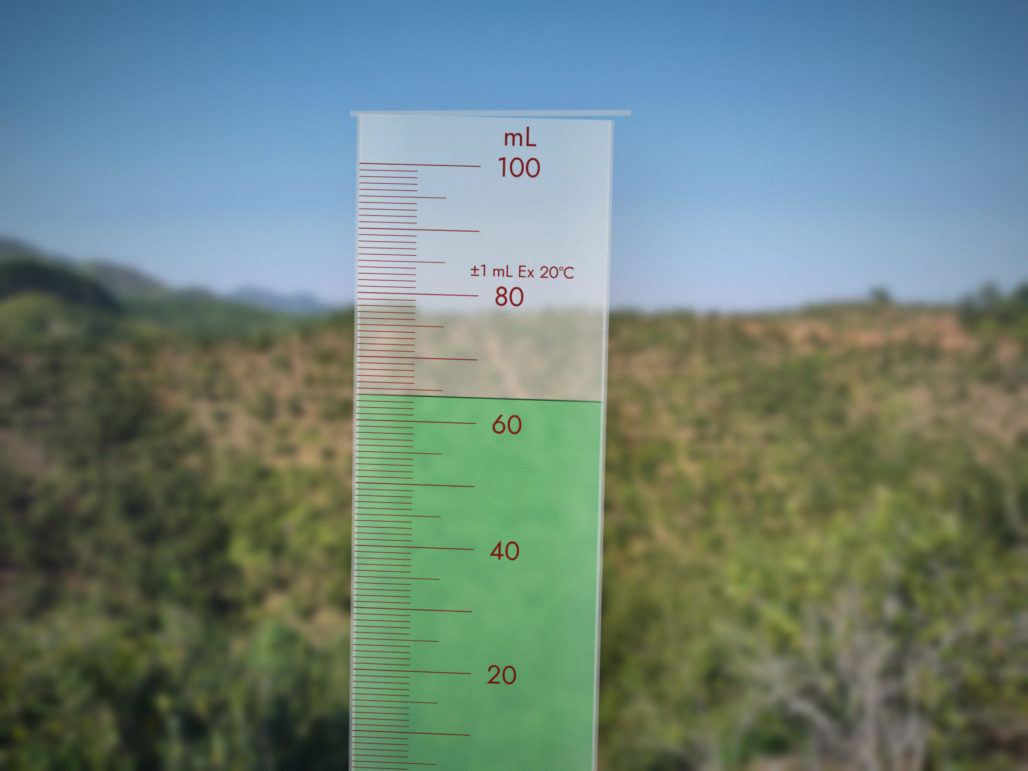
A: 64 mL
